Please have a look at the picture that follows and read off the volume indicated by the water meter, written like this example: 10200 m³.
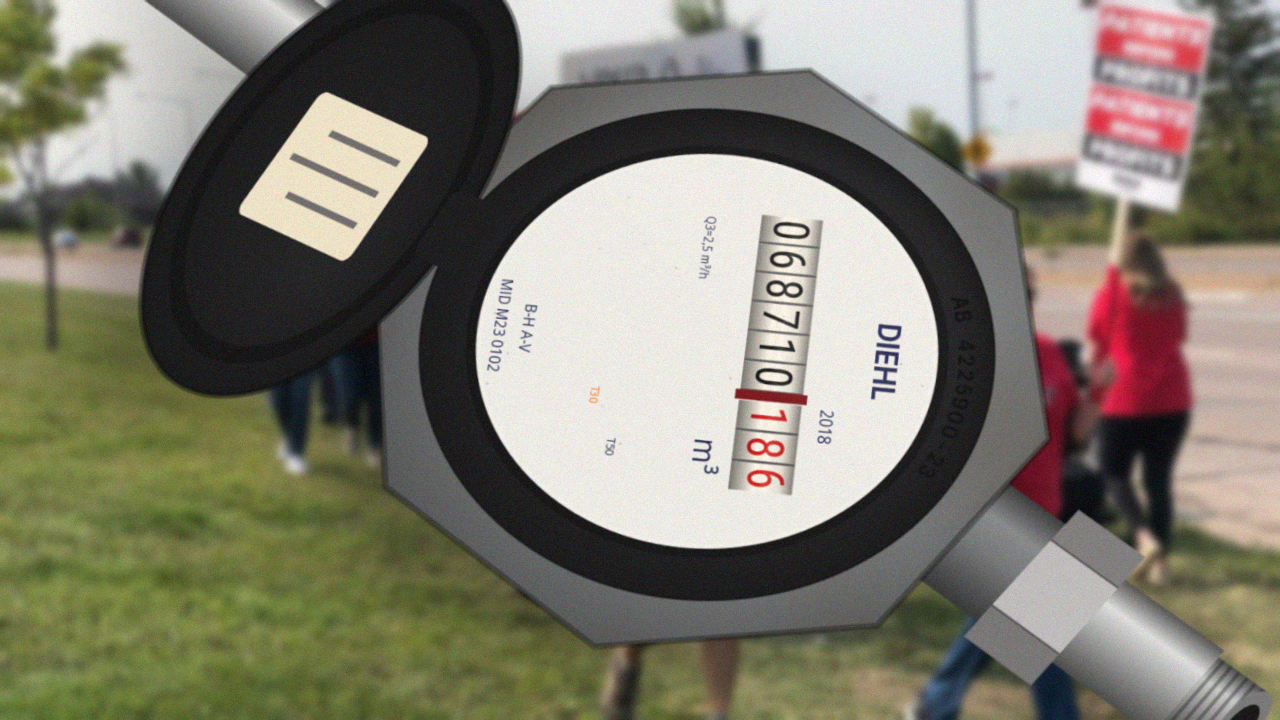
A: 68710.186 m³
